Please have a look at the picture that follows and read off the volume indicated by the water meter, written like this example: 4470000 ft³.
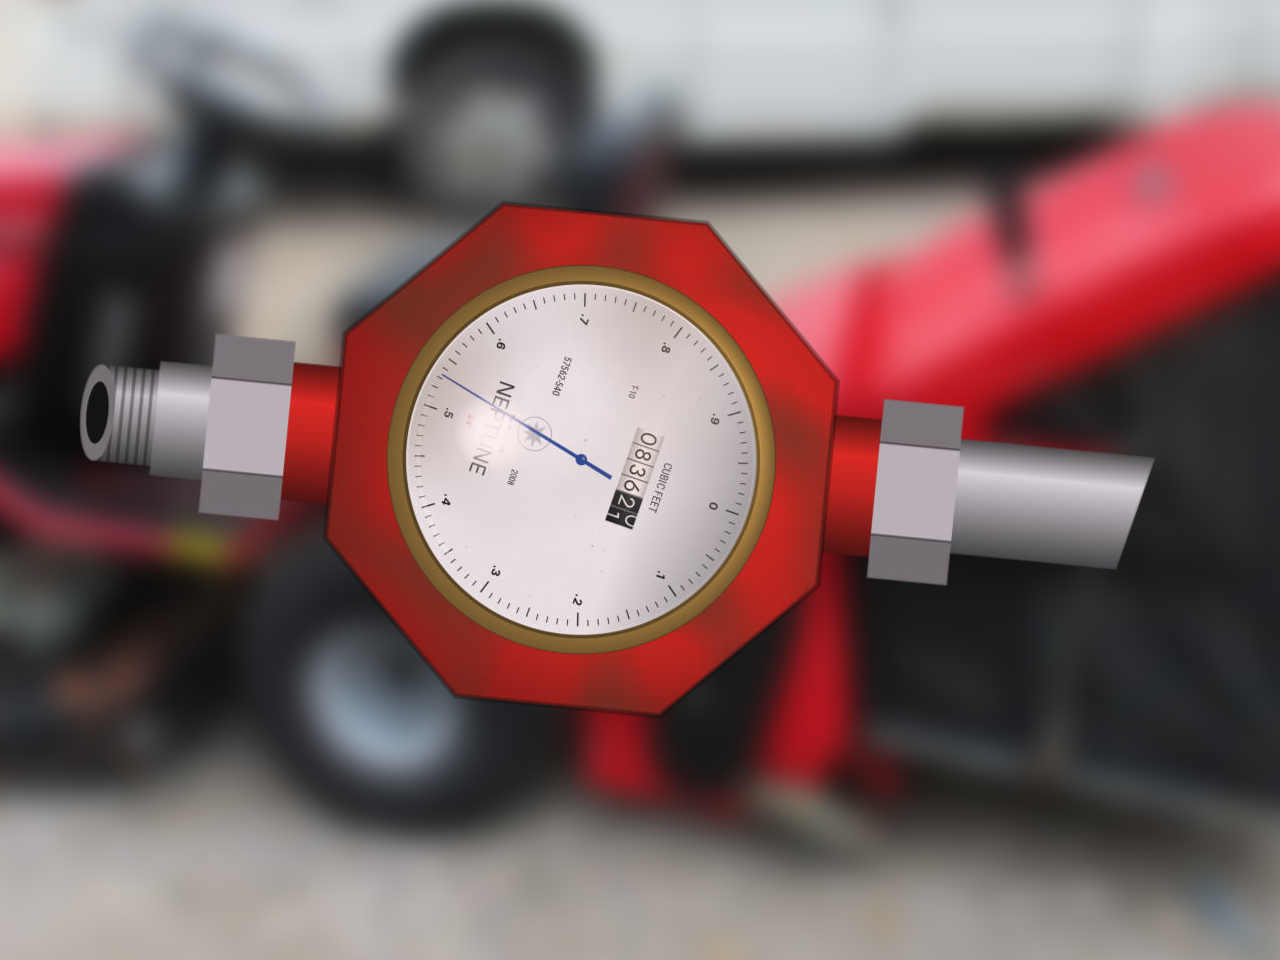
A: 83620.53 ft³
